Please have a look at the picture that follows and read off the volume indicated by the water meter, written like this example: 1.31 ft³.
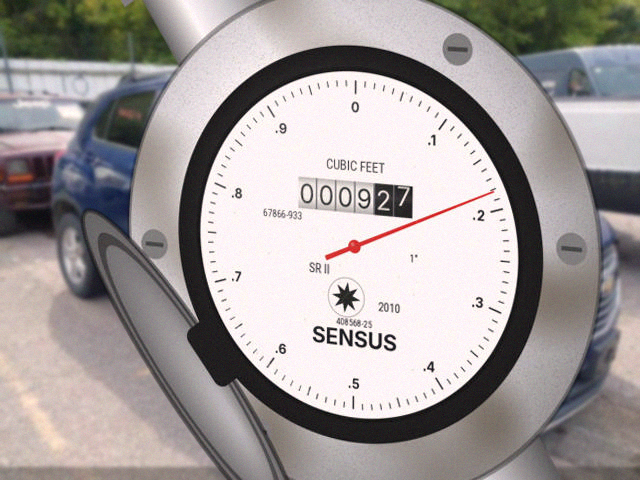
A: 927.18 ft³
